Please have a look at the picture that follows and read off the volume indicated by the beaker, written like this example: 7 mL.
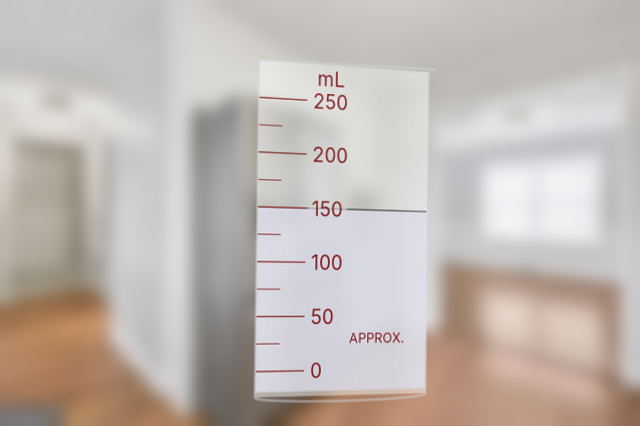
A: 150 mL
